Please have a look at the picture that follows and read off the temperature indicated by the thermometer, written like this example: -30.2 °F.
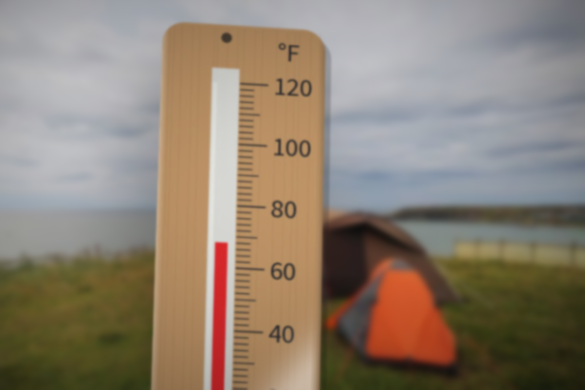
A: 68 °F
